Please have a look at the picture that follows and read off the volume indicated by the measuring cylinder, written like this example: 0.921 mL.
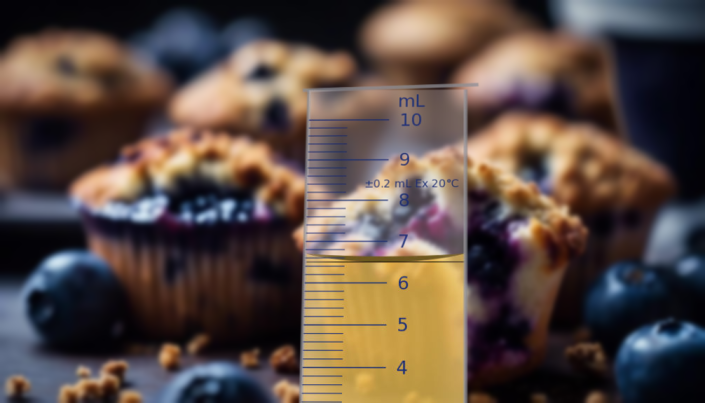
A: 6.5 mL
